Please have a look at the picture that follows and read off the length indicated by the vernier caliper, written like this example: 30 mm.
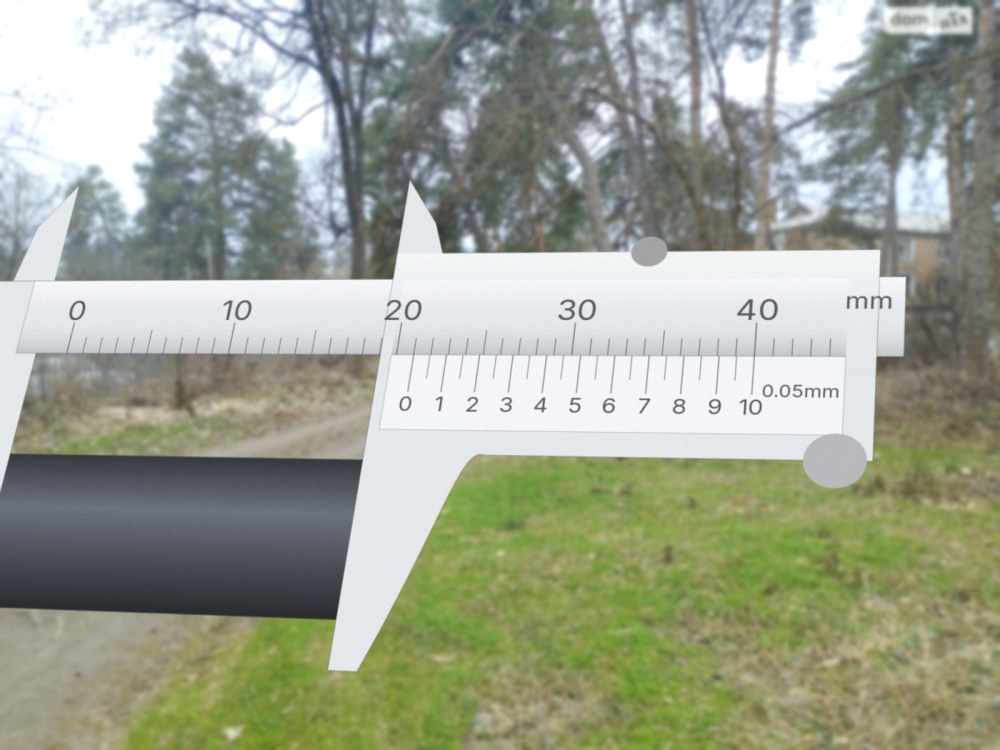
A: 21.0 mm
